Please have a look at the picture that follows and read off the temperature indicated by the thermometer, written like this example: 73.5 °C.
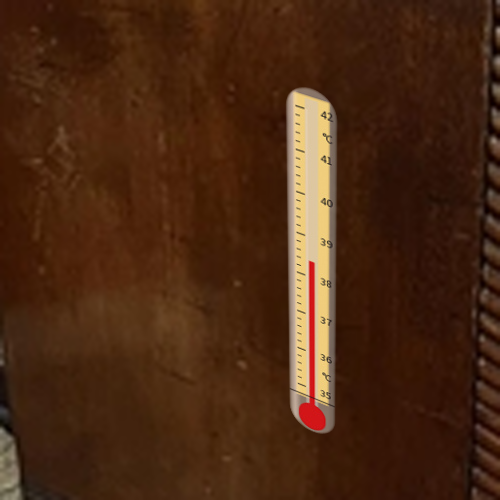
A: 38.4 °C
